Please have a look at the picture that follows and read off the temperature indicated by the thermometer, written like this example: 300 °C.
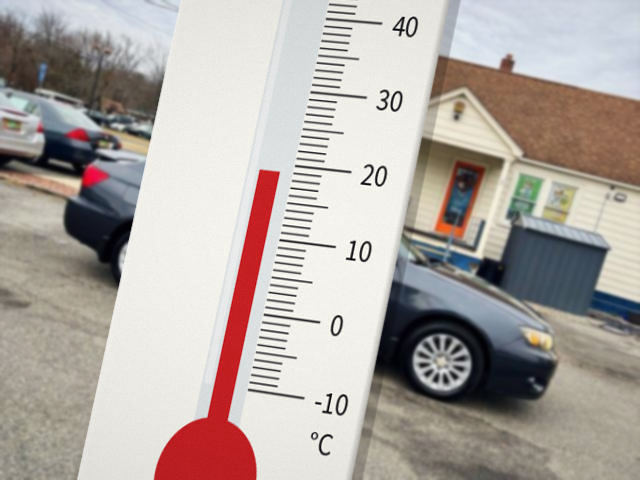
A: 19 °C
